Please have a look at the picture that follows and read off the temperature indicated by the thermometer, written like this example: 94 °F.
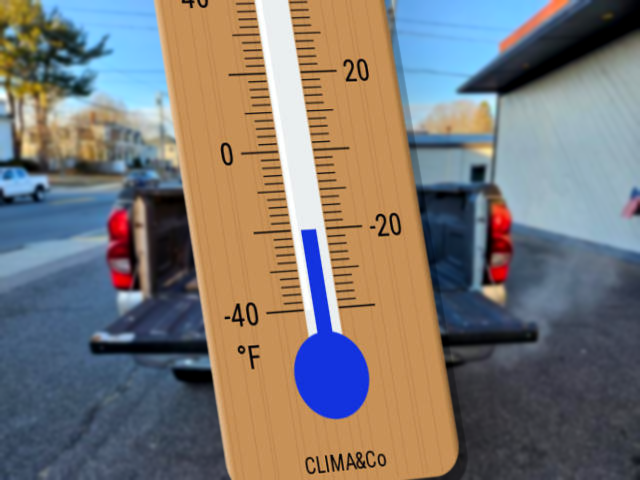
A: -20 °F
